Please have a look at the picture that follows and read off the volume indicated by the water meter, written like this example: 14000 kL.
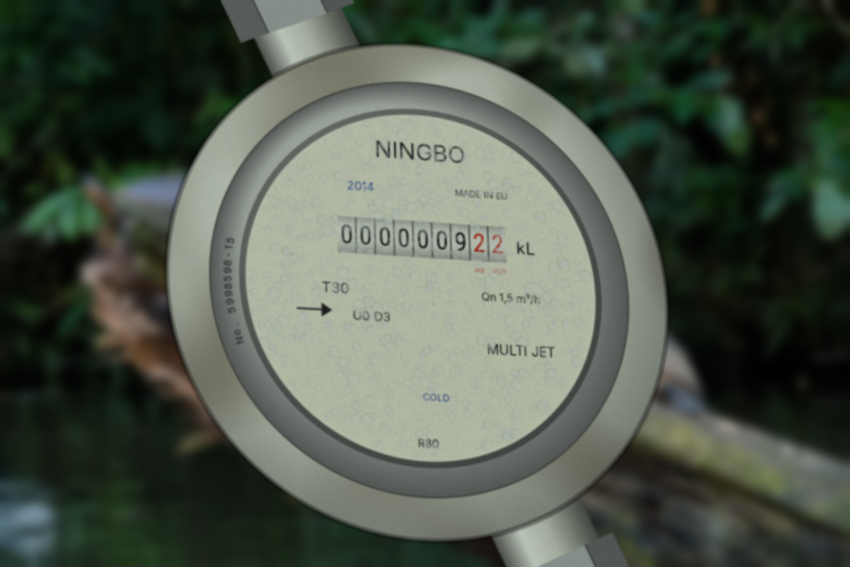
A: 9.22 kL
